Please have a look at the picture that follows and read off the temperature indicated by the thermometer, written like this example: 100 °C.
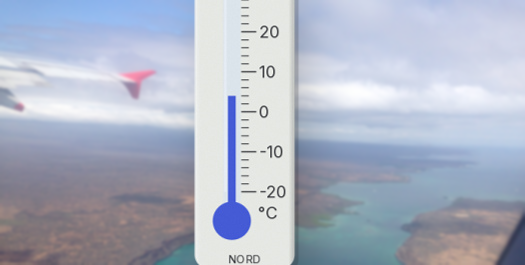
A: 4 °C
